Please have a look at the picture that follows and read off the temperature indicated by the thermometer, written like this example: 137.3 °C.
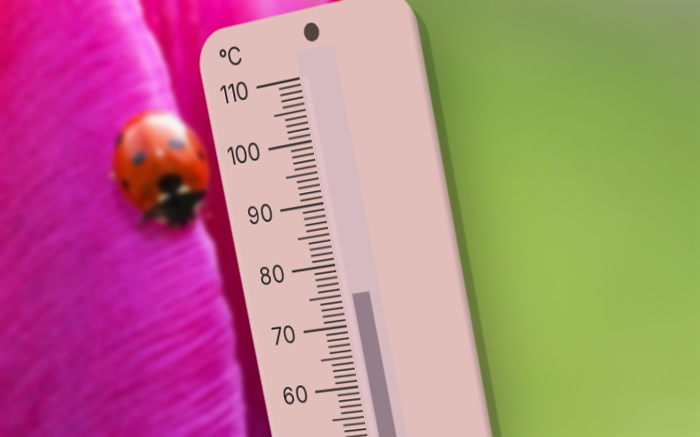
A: 75 °C
